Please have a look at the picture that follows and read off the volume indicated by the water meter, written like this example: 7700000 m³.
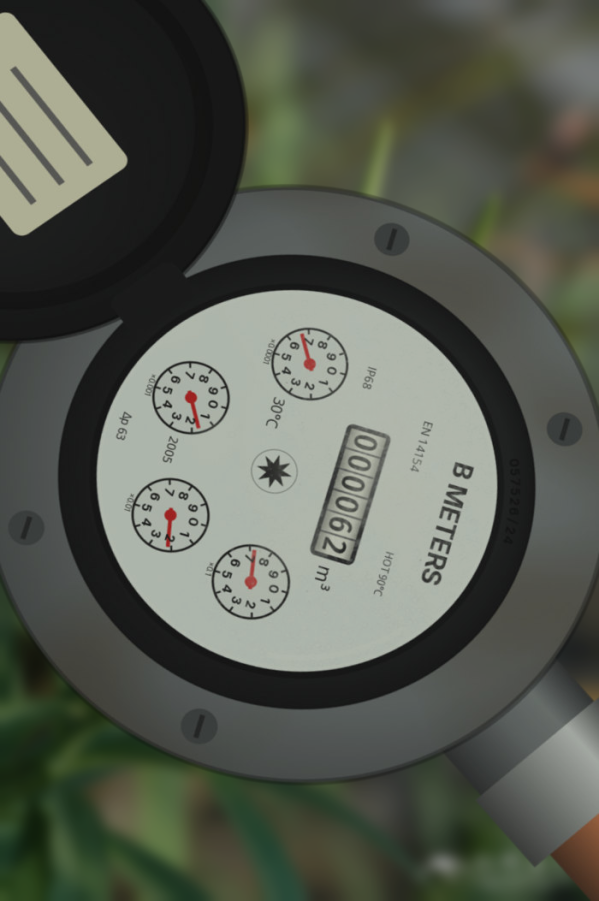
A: 62.7216 m³
